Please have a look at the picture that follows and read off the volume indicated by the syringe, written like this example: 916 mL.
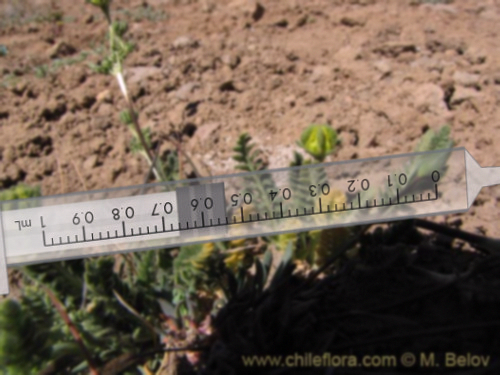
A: 0.54 mL
